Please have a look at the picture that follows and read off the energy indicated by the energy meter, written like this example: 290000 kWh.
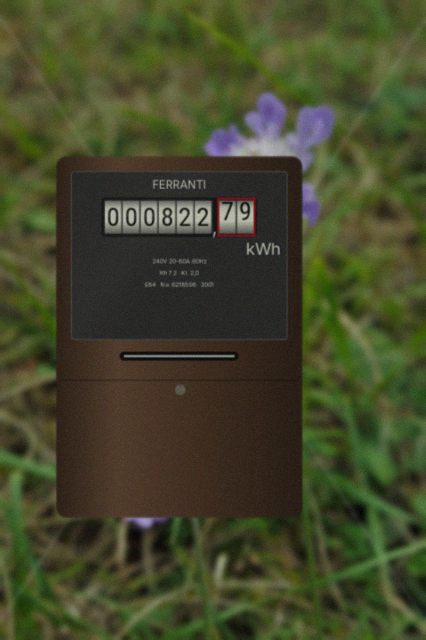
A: 822.79 kWh
